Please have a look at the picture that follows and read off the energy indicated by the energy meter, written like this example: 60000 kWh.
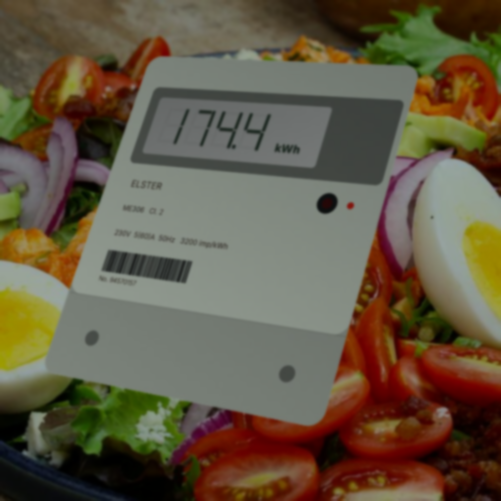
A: 174.4 kWh
